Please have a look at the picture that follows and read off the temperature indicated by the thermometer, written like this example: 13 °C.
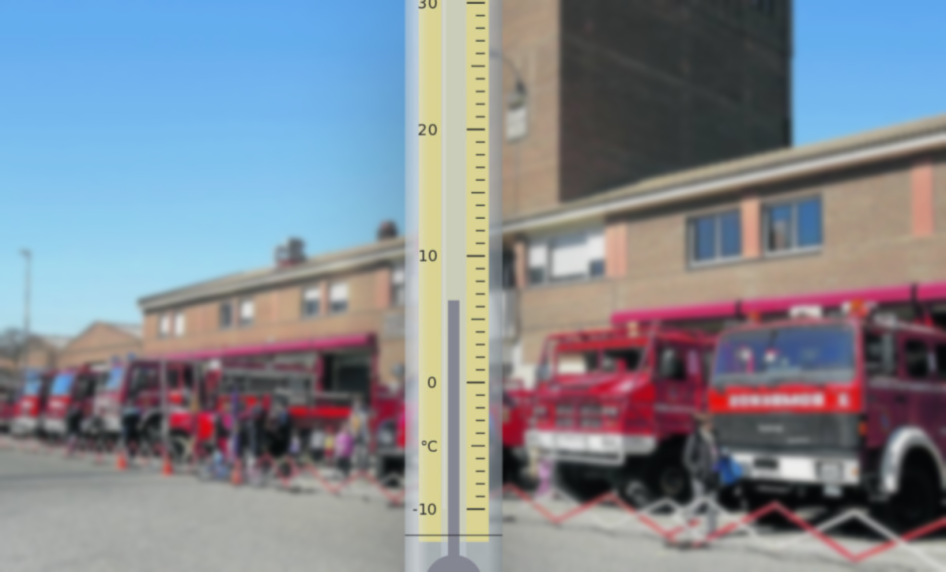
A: 6.5 °C
